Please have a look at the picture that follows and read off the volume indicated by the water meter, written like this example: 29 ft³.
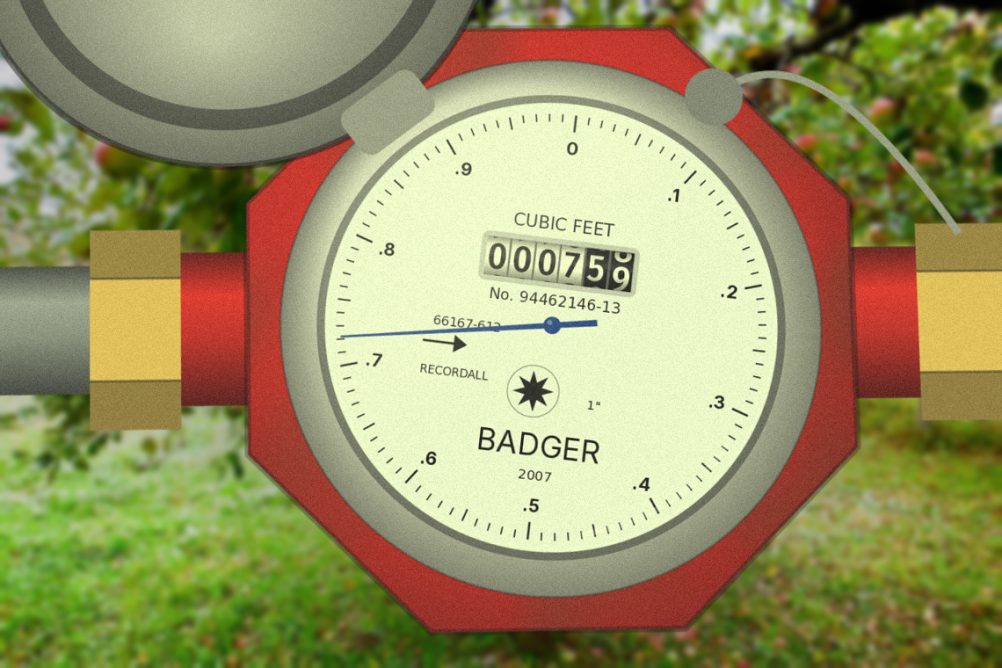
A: 758.72 ft³
